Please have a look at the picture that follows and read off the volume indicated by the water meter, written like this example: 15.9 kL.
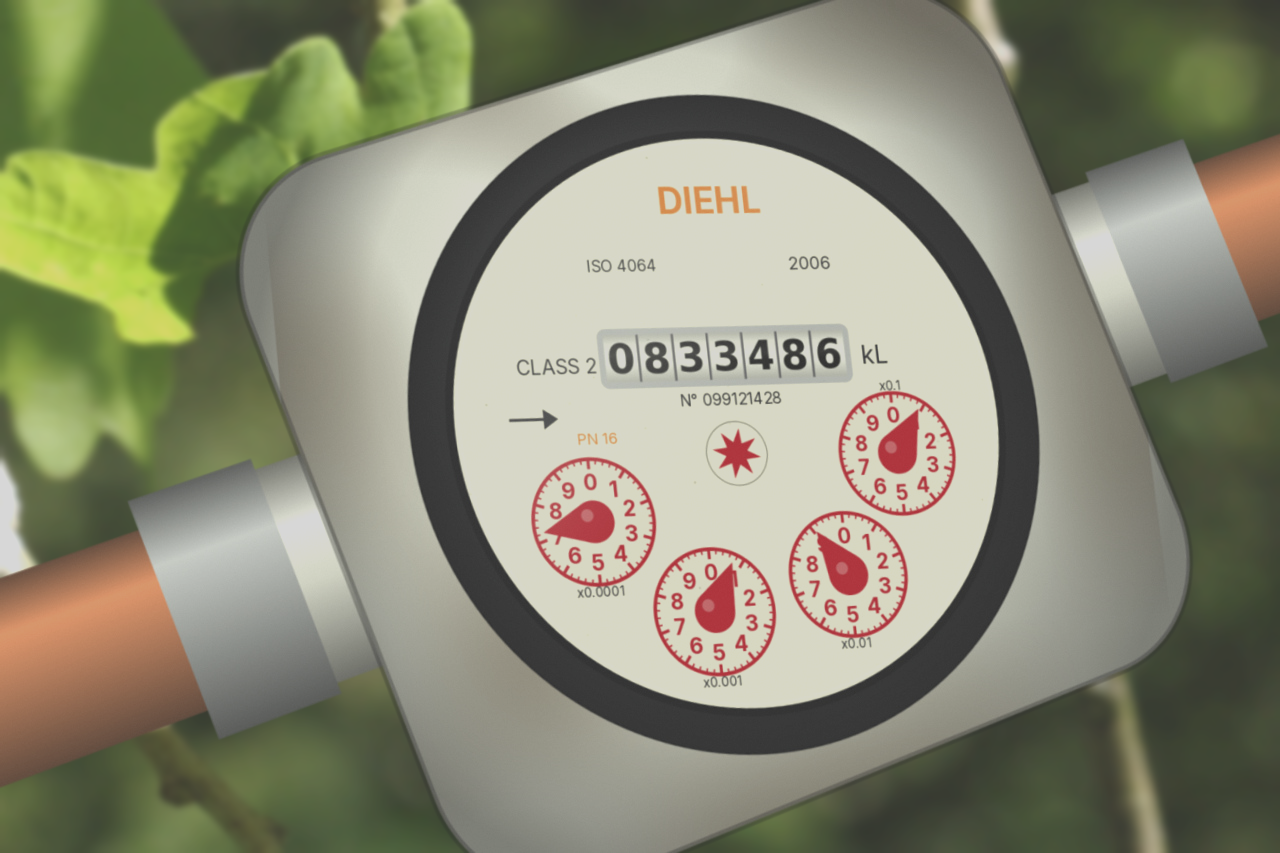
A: 833486.0907 kL
